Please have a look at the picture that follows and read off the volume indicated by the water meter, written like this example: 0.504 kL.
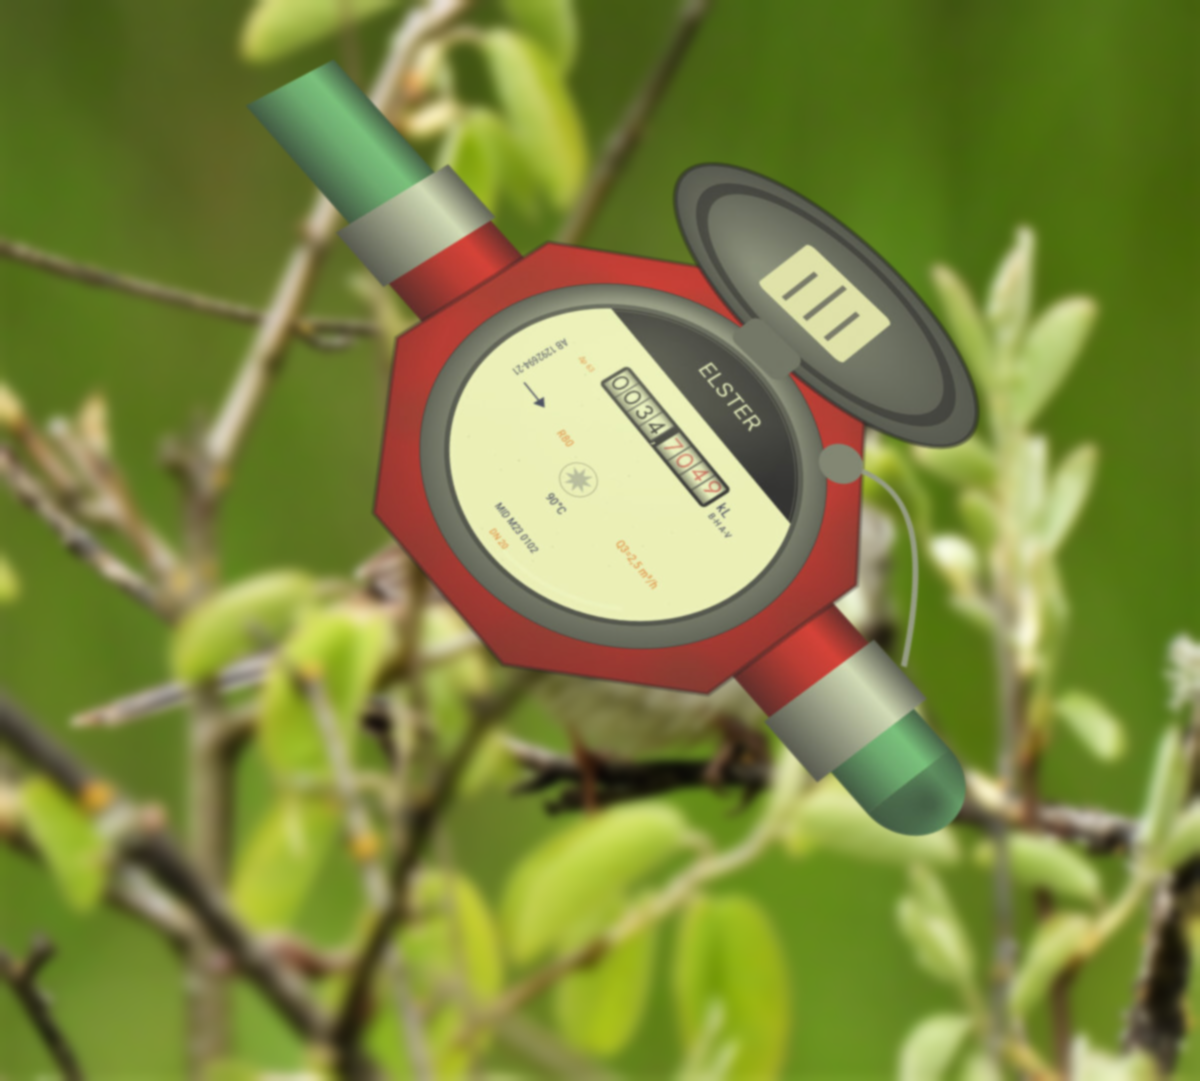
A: 34.7049 kL
